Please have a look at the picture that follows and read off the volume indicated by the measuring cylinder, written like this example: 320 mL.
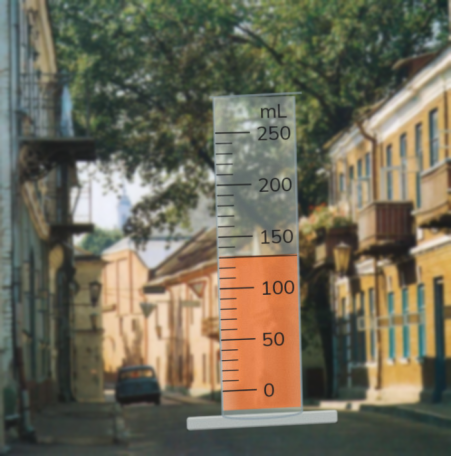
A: 130 mL
